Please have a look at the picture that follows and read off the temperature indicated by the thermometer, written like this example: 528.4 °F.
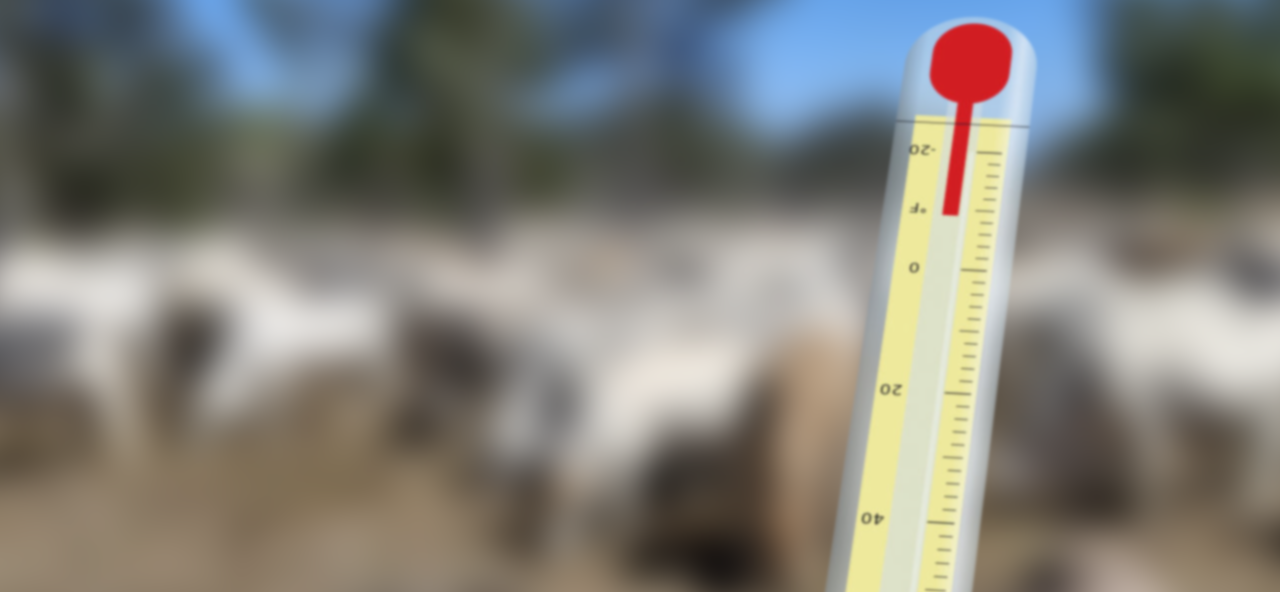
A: -9 °F
